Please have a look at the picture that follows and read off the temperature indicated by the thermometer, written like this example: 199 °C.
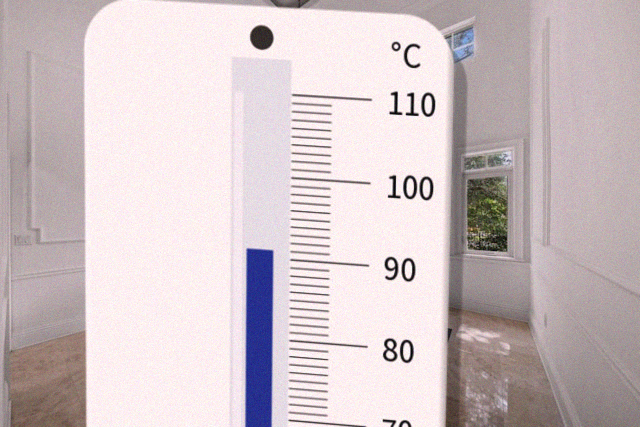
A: 91 °C
